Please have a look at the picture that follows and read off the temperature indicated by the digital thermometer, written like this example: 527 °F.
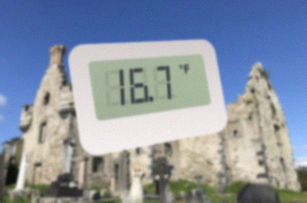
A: 16.7 °F
